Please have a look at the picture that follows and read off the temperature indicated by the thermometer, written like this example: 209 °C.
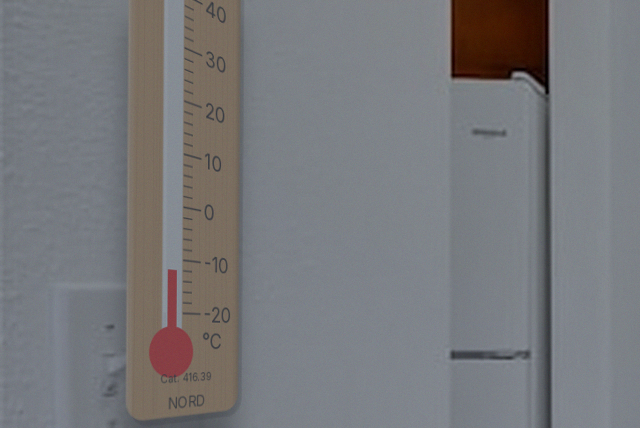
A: -12 °C
